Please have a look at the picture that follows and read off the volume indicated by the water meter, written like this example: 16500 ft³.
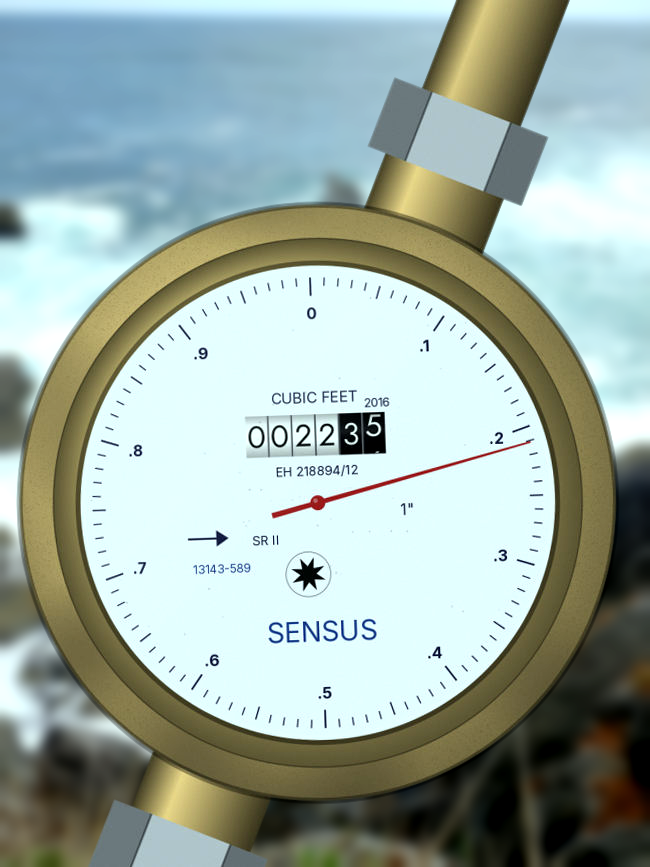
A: 2235.21 ft³
